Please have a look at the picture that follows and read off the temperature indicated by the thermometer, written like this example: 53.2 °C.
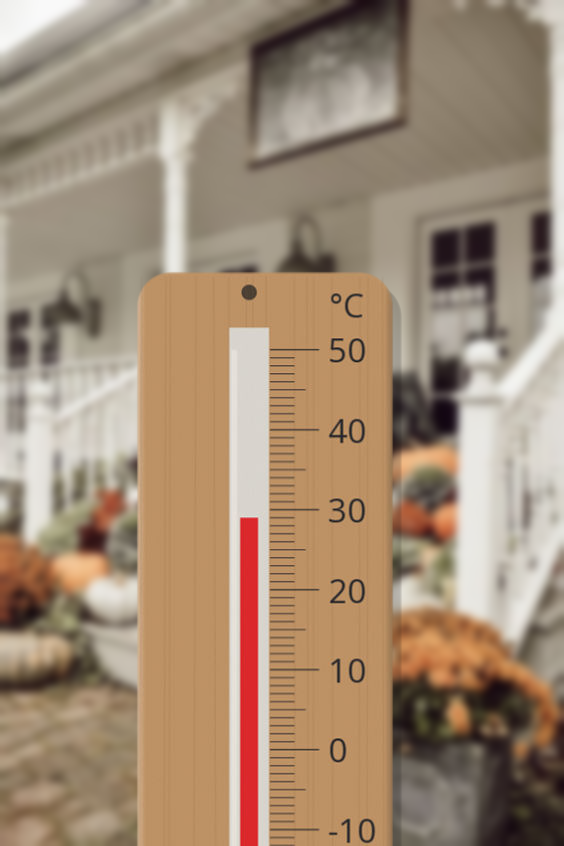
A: 29 °C
